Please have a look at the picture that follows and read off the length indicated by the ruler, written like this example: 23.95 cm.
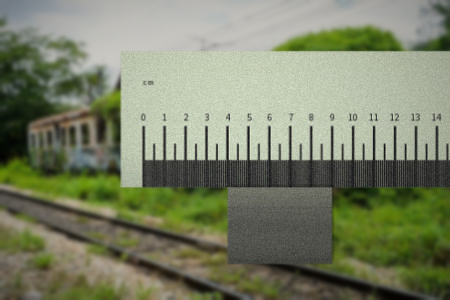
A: 5 cm
